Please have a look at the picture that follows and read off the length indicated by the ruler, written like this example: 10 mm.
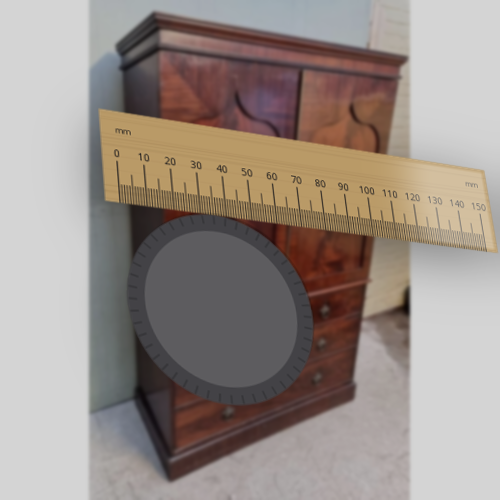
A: 70 mm
